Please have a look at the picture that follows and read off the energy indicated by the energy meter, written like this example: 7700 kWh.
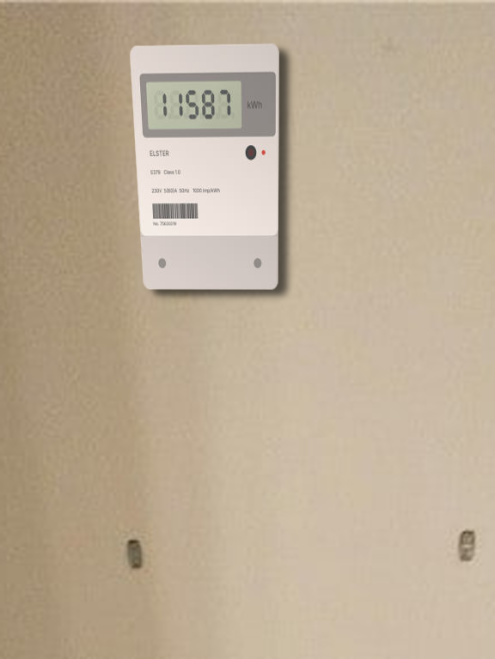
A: 11587 kWh
